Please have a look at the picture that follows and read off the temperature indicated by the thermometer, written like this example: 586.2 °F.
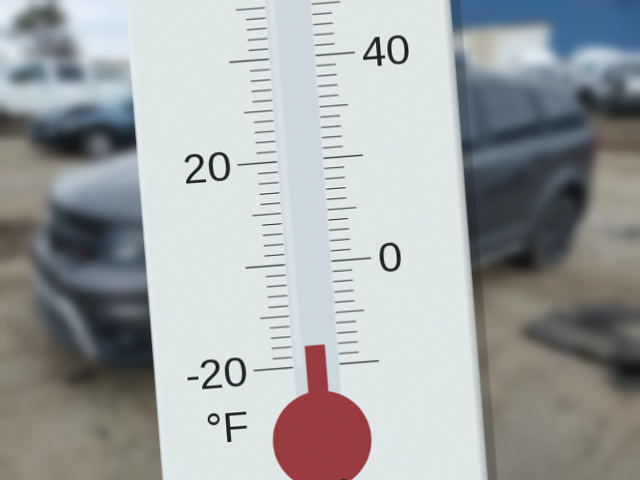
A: -16 °F
